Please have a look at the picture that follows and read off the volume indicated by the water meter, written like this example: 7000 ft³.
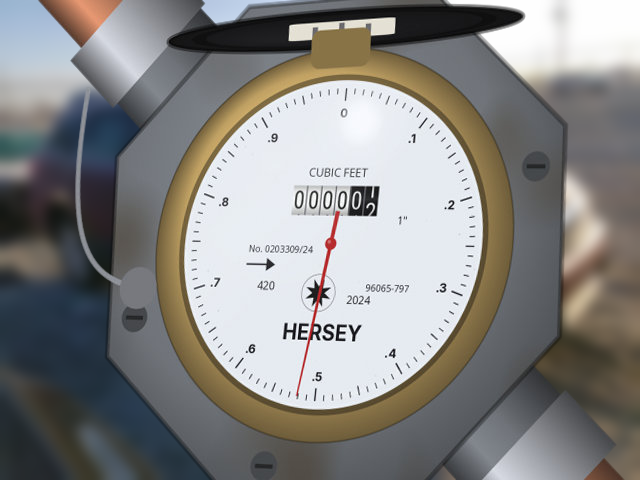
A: 1.52 ft³
